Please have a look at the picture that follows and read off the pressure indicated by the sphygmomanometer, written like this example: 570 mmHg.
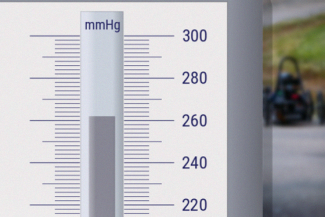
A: 262 mmHg
